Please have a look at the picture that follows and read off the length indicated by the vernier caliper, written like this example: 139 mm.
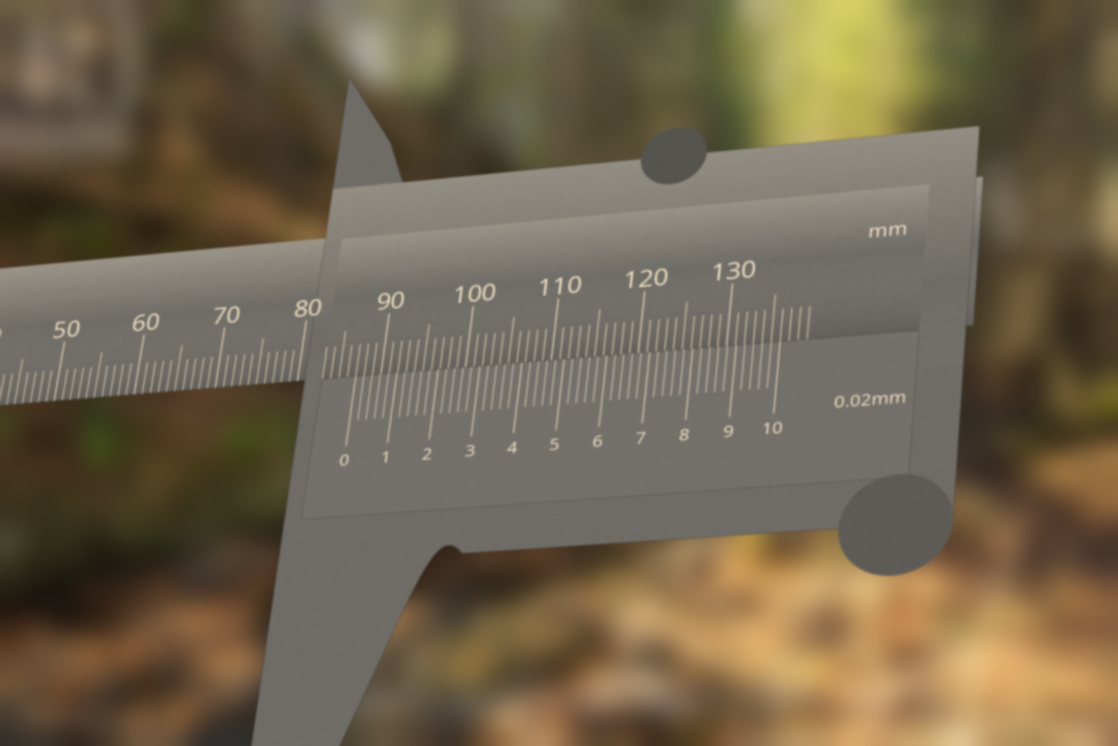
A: 87.0 mm
